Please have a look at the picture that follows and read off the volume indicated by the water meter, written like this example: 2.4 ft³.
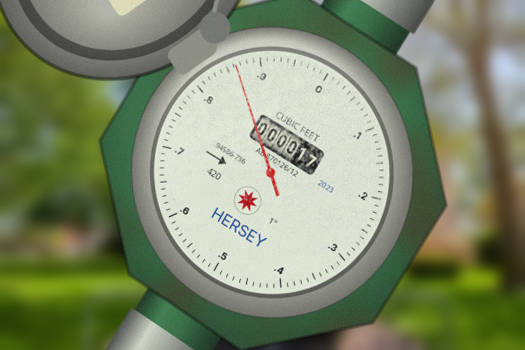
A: 16.86 ft³
